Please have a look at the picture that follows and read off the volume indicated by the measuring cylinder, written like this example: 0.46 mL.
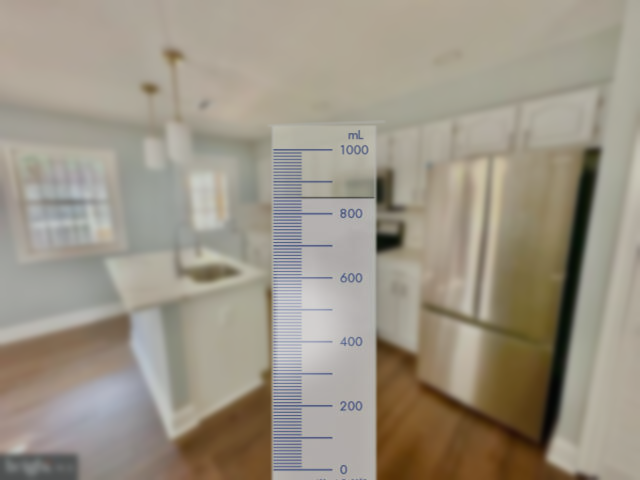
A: 850 mL
